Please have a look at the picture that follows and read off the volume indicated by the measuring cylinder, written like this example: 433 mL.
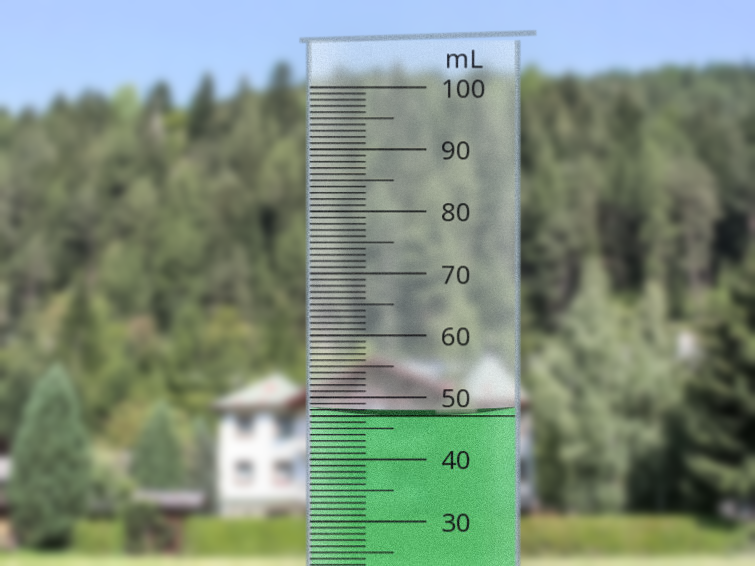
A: 47 mL
